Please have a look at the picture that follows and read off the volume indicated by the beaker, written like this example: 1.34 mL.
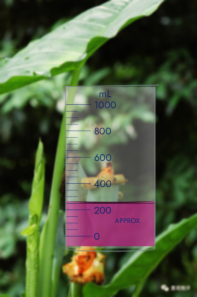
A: 250 mL
